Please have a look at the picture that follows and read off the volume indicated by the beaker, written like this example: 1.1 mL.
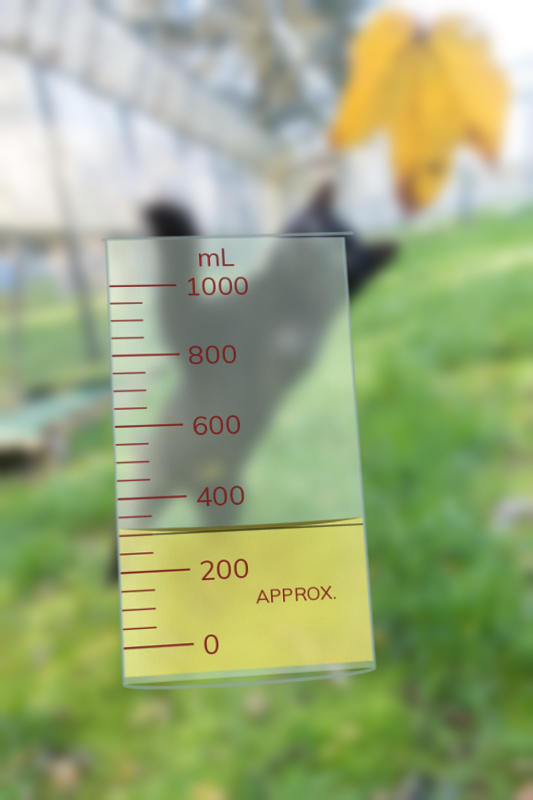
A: 300 mL
